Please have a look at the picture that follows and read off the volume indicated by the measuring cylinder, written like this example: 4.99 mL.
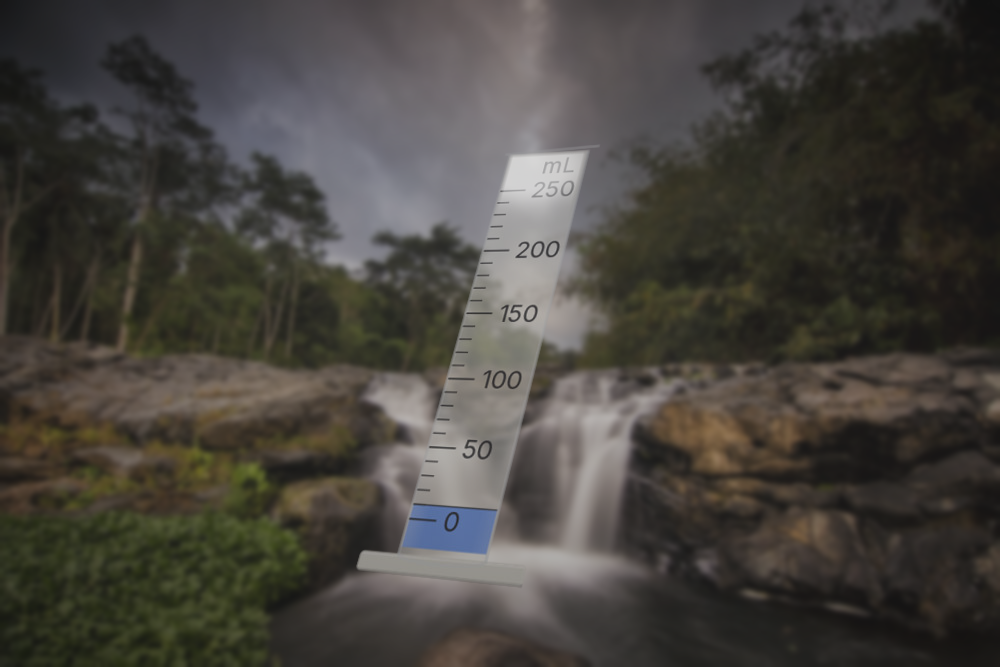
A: 10 mL
